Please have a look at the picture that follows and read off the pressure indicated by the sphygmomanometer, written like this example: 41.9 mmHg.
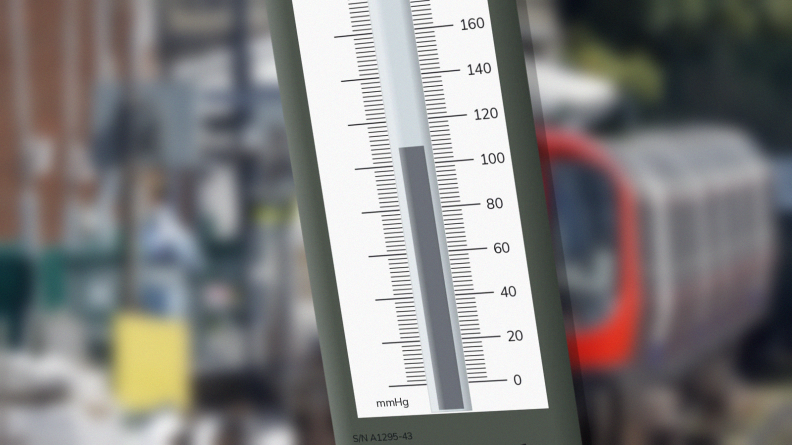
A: 108 mmHg
